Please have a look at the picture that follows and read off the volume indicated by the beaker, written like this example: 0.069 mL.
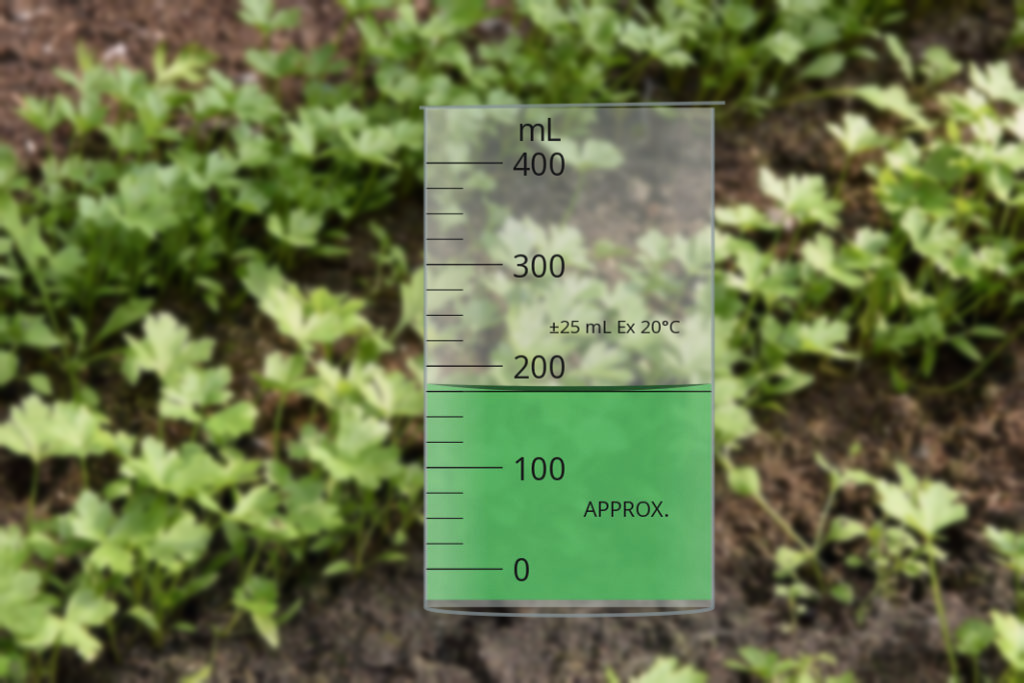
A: 175 mL
